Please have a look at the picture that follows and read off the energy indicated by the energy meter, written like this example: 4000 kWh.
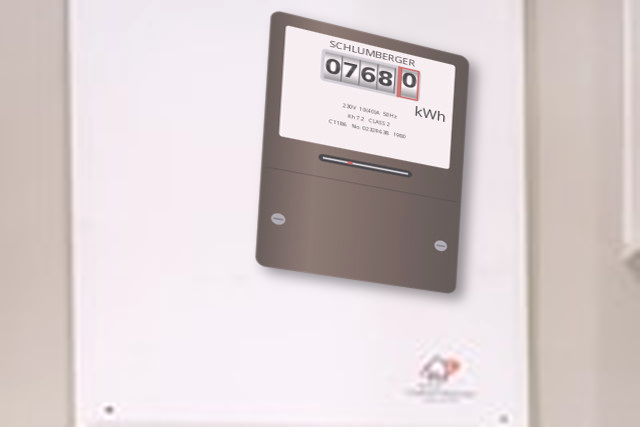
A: 768.0 kWh
